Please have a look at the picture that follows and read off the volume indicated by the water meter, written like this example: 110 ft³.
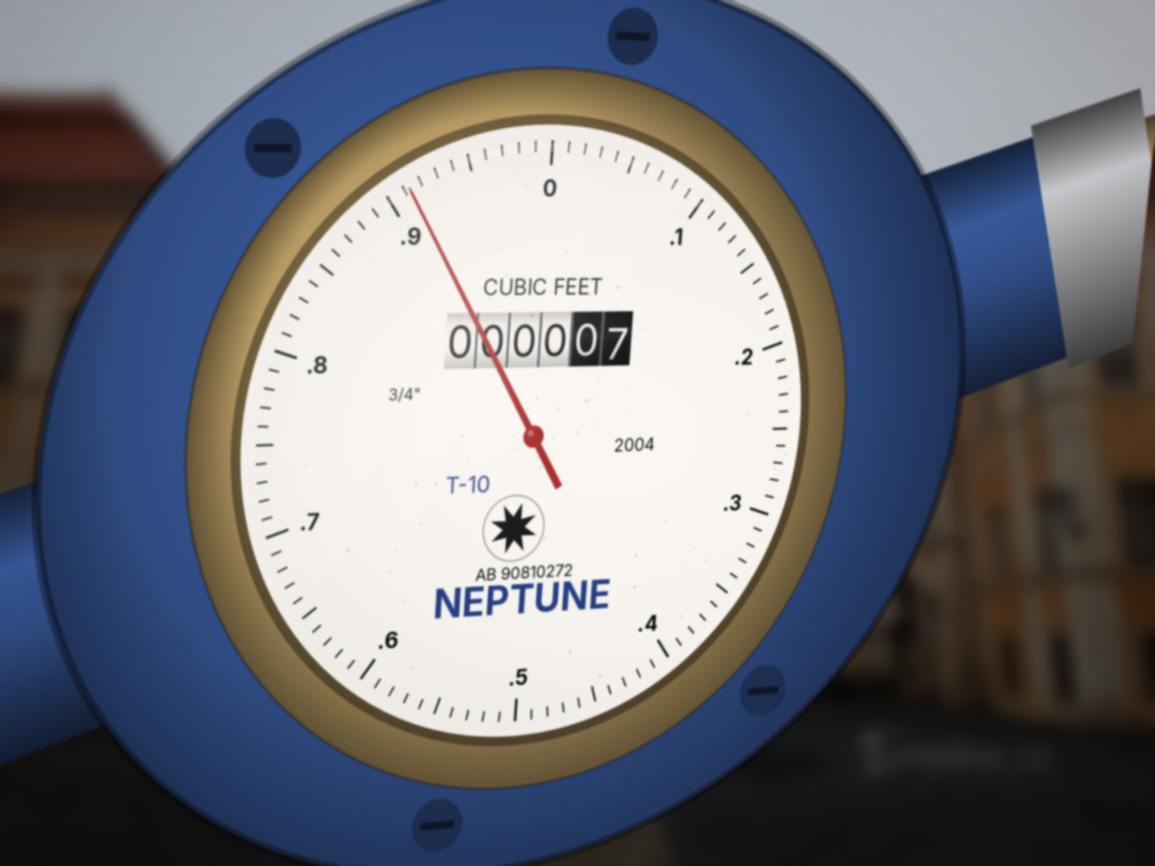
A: 6.91 ft³
